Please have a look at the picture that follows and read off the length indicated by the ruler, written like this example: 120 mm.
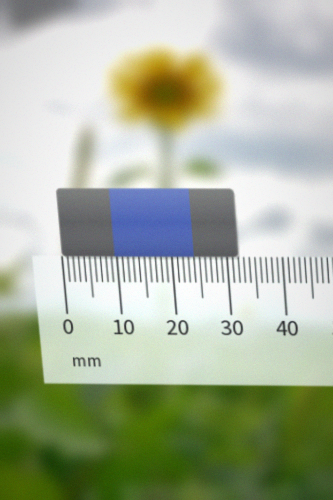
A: 32 mm
